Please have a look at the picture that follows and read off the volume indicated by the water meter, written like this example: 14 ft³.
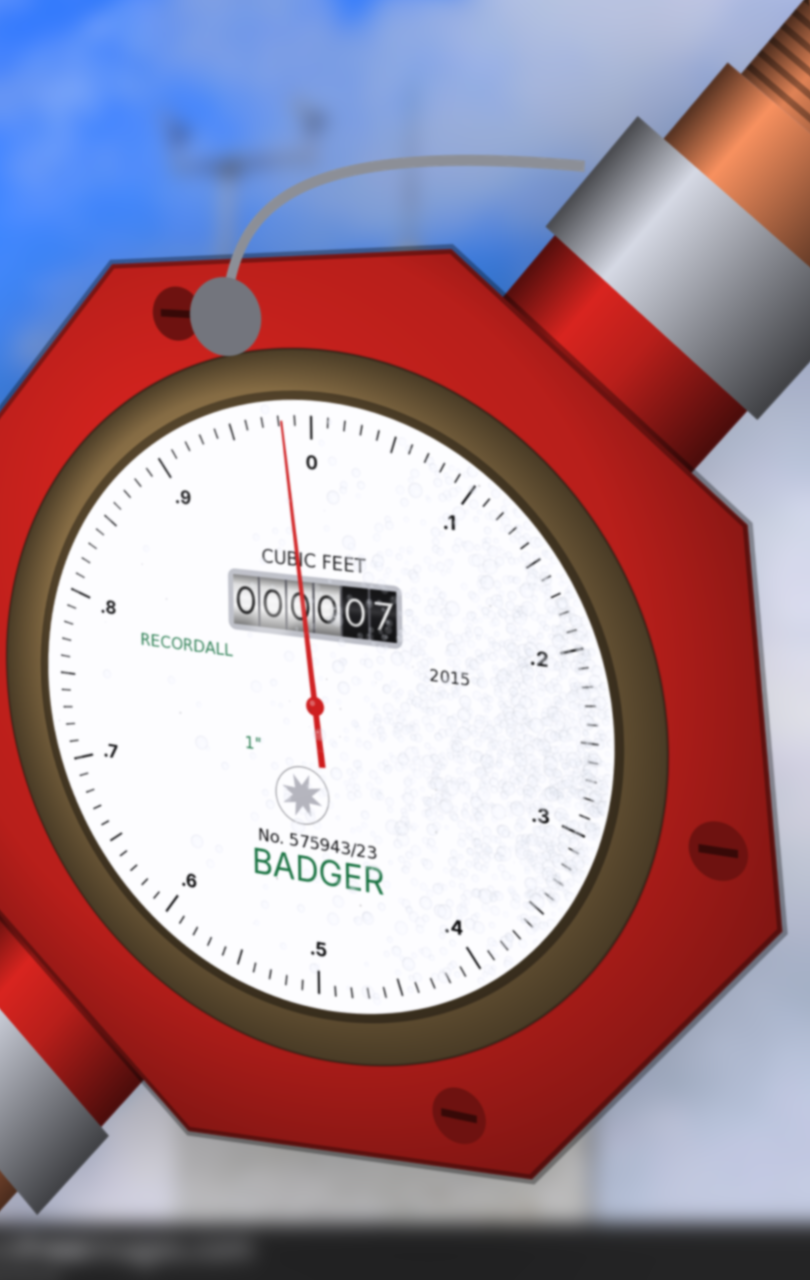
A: 6.98 ft³
